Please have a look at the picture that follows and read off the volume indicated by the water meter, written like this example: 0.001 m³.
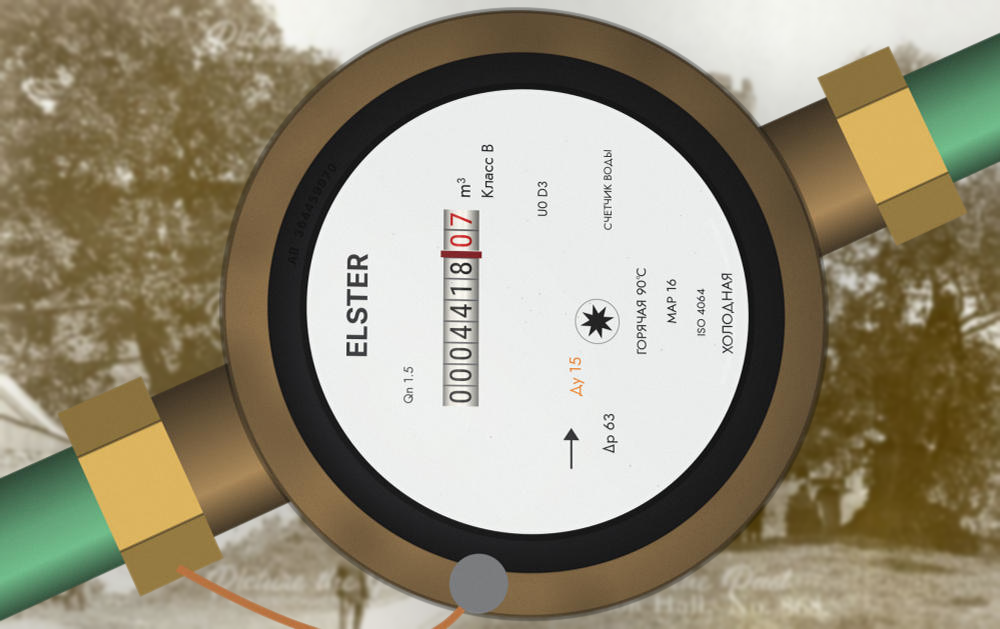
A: 4418.07 m³
